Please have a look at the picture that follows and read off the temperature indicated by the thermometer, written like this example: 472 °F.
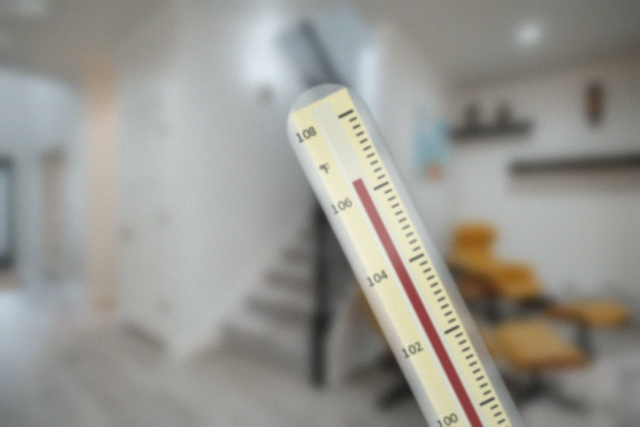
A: 106.4 °F
